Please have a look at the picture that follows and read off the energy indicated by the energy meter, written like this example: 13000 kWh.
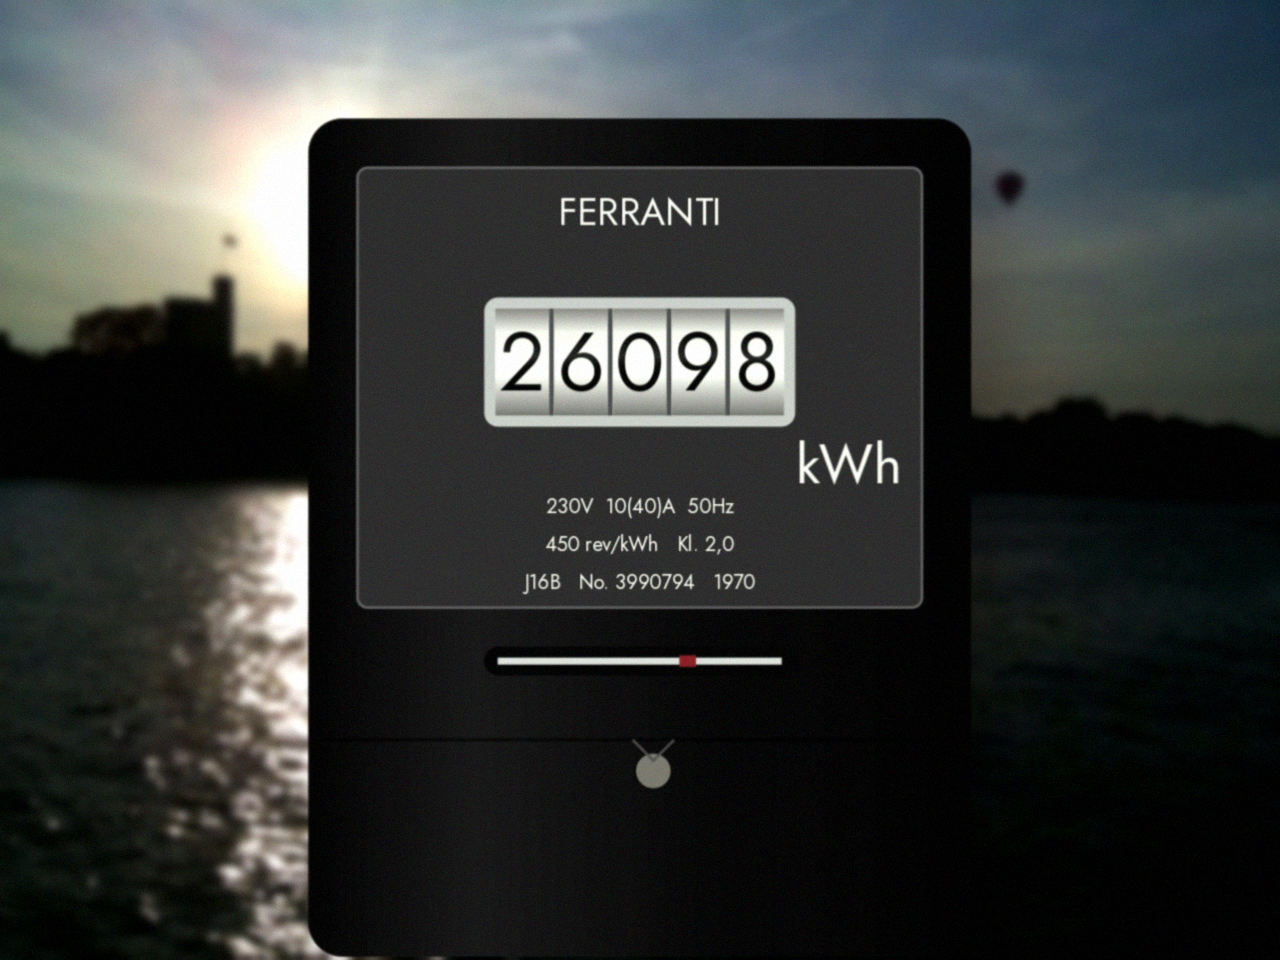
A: 26098 kWh
